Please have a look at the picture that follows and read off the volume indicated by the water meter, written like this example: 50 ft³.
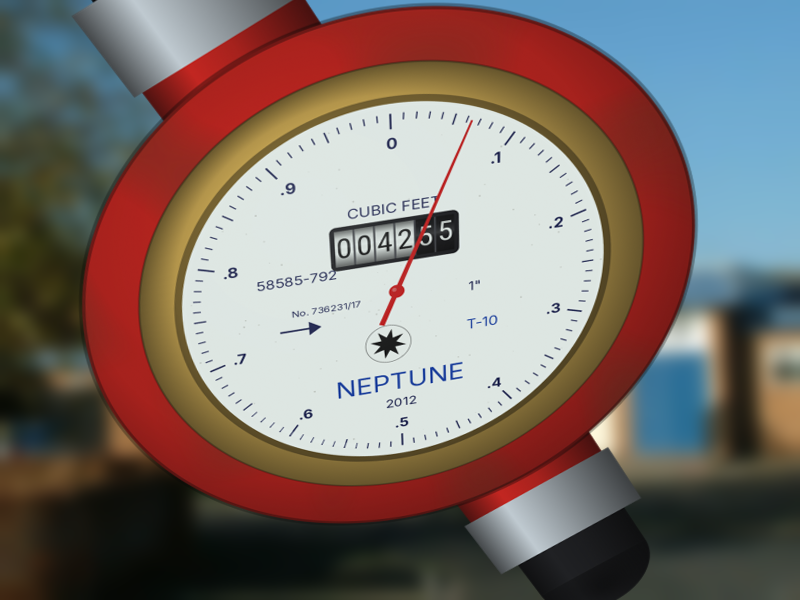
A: 4255.06 ft³
